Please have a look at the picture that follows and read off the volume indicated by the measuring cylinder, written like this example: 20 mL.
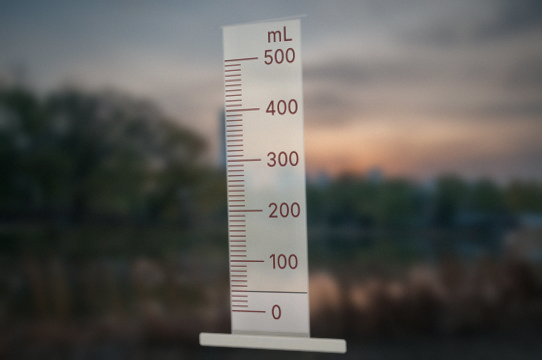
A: 40 mL
